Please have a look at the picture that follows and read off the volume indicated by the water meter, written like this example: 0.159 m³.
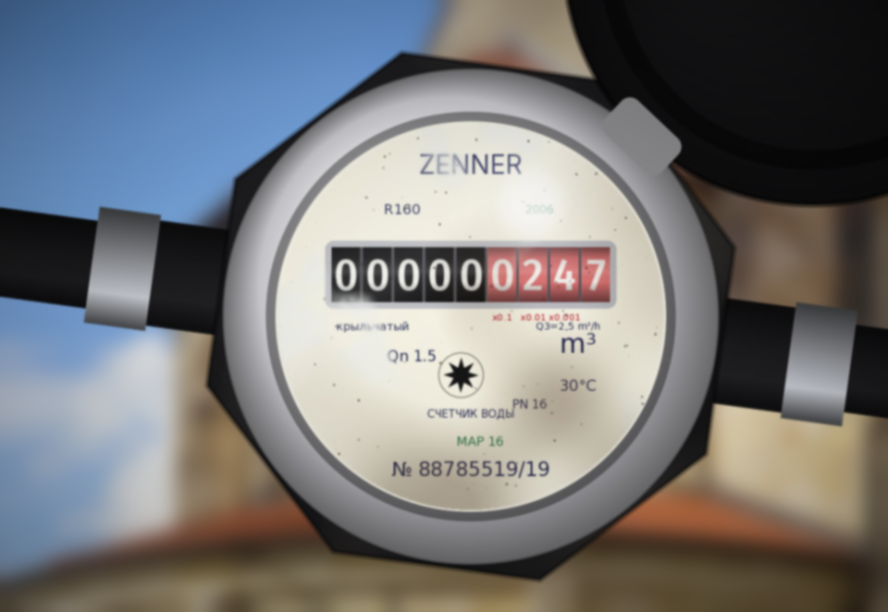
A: 0.0247 m³
